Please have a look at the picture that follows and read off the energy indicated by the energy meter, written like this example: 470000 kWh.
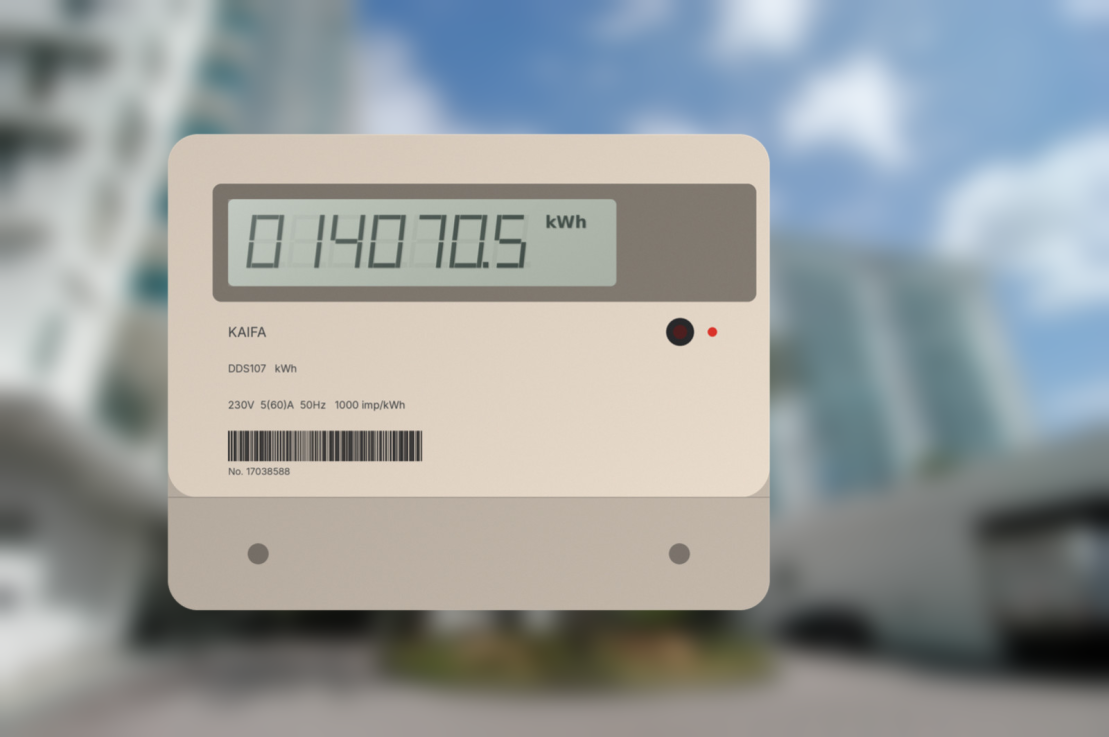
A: 14070.5 kWh
